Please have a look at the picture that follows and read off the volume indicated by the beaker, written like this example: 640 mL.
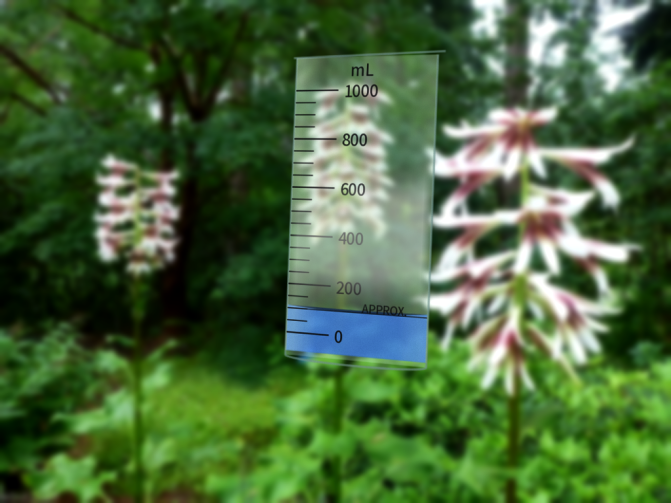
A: 100 mL
